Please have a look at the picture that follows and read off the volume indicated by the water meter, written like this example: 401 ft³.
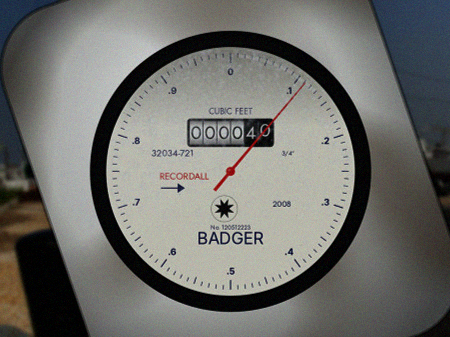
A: 40.11 ft³
